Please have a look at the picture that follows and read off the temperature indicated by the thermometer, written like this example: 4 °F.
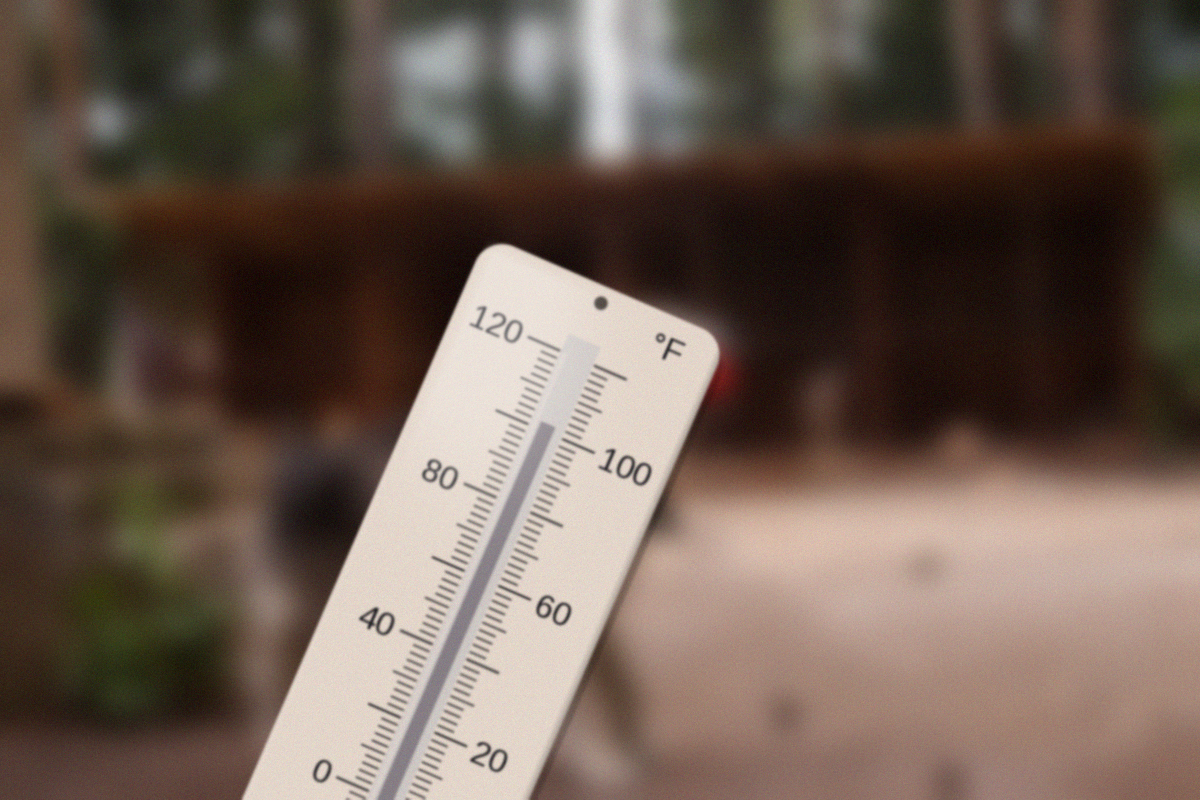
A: 102 °F
